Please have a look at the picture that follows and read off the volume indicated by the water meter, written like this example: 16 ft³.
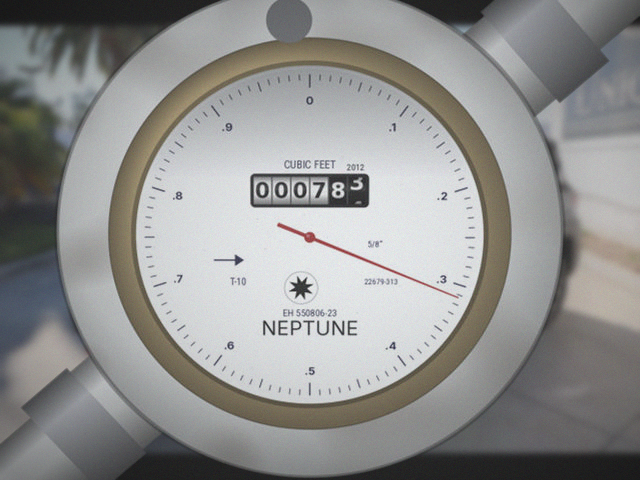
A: 783.31 ft³
